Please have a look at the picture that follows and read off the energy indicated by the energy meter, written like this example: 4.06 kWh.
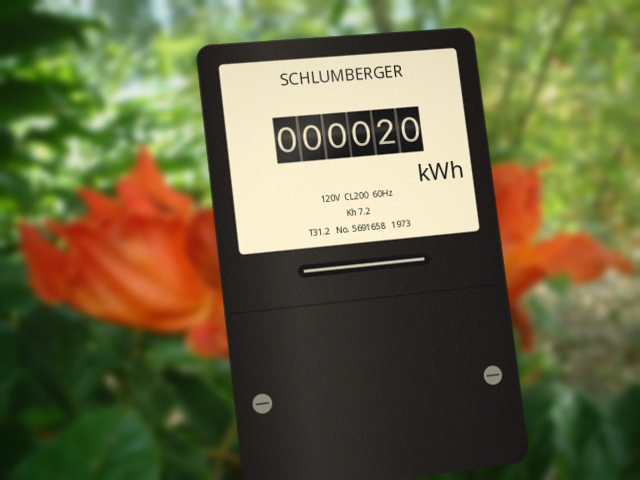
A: 20 kWh
